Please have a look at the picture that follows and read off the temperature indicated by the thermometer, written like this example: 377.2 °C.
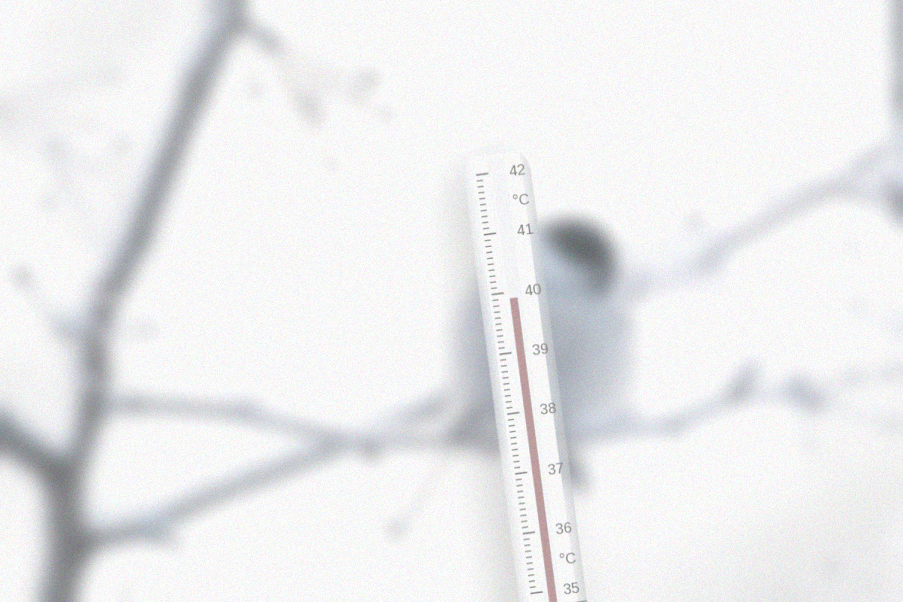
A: 39.9 °C
